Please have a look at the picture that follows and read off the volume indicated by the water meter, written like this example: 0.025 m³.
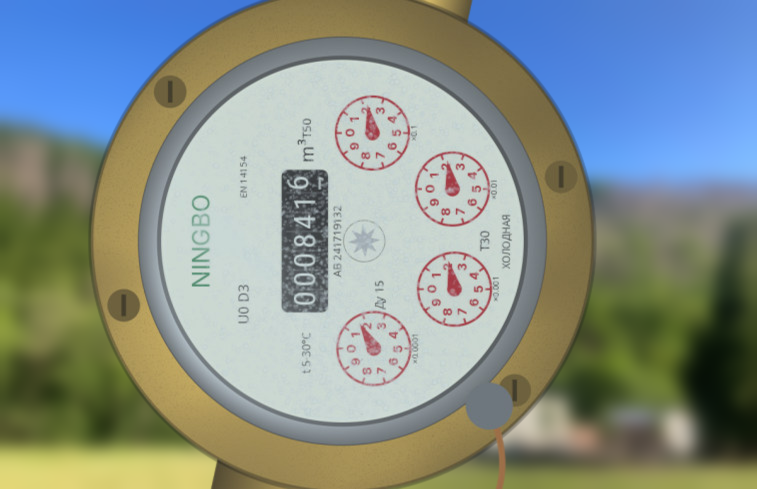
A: 8416.2221 m³
